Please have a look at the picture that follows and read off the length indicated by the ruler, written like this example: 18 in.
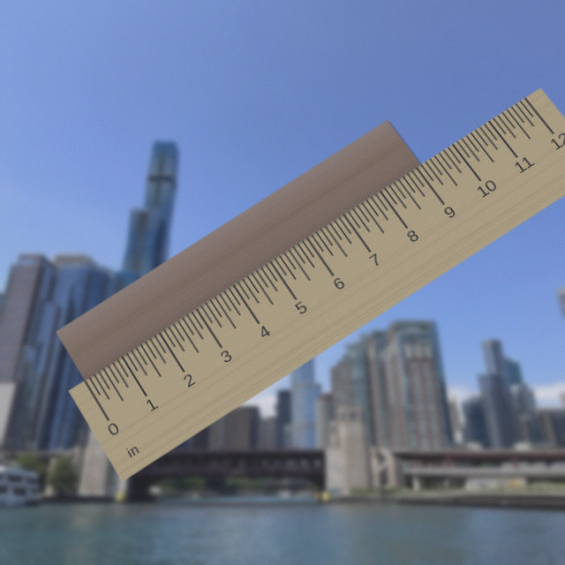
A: 9.125 in
